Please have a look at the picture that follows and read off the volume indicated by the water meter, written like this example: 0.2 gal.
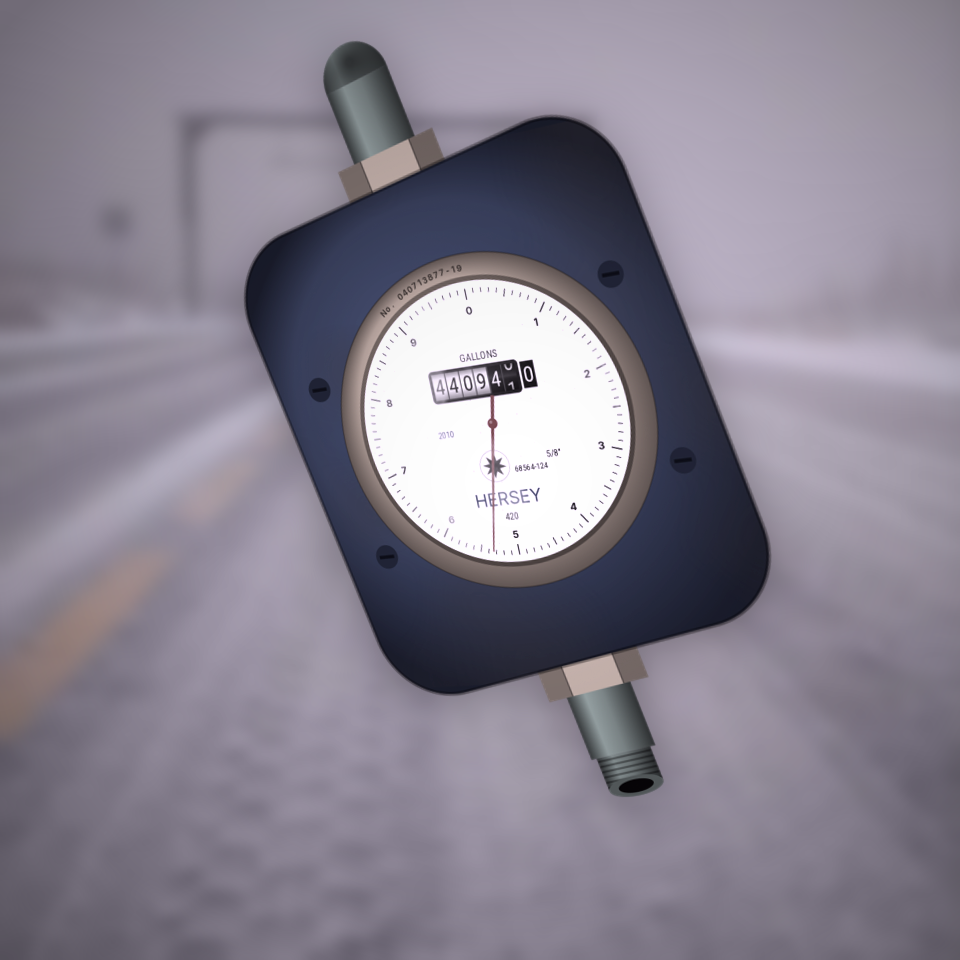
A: 4409405.3 gal
